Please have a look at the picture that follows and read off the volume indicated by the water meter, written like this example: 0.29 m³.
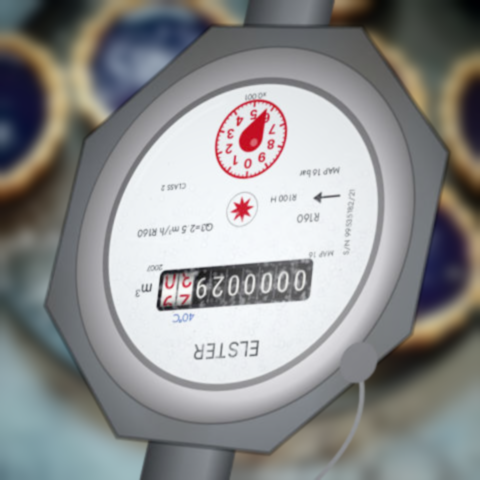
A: 29.295 m³
